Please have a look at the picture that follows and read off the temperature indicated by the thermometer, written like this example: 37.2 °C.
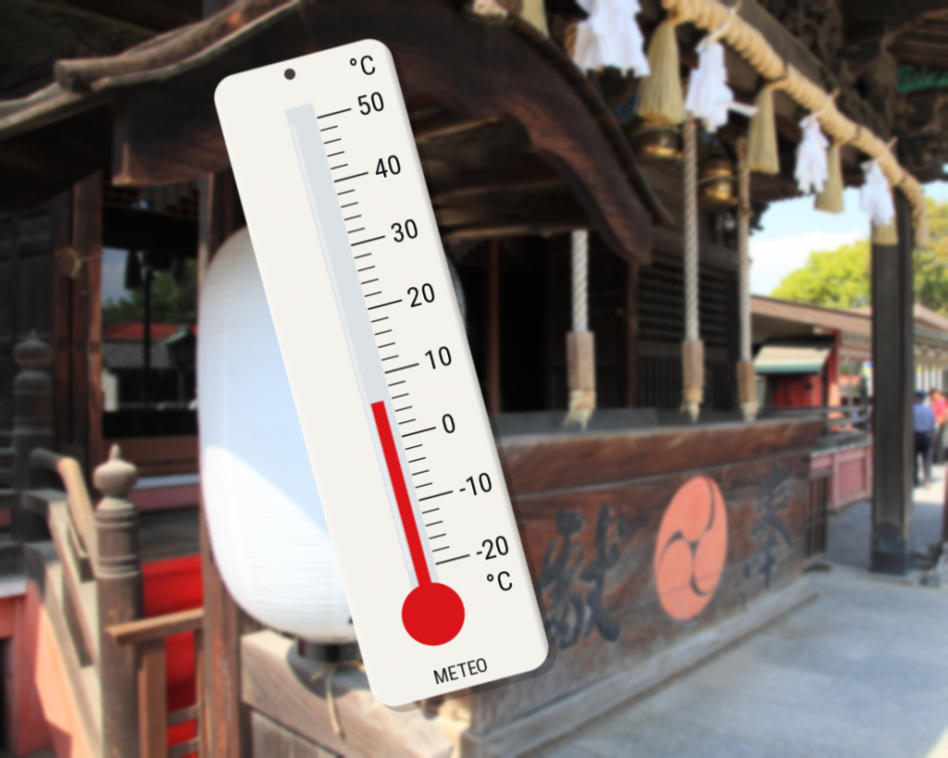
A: 6 °C
